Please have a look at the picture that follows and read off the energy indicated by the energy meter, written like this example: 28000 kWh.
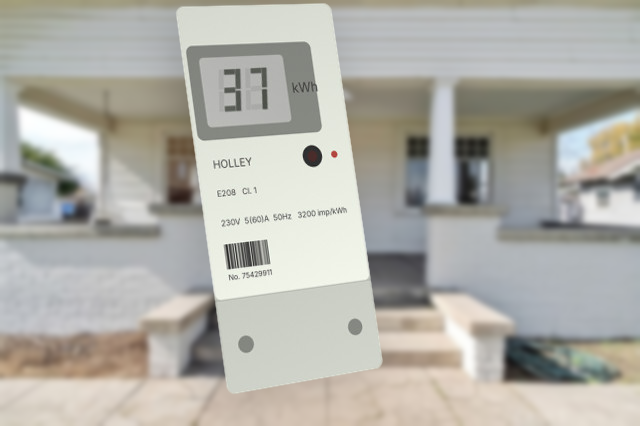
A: 37 kWh
